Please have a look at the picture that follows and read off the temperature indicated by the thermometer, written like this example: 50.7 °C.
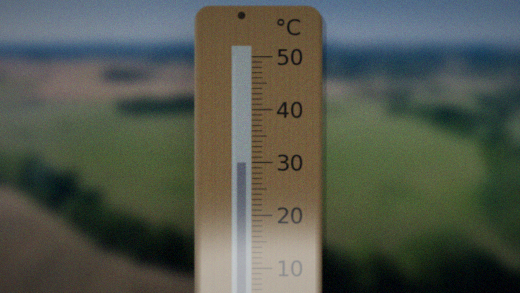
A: 30 °C
